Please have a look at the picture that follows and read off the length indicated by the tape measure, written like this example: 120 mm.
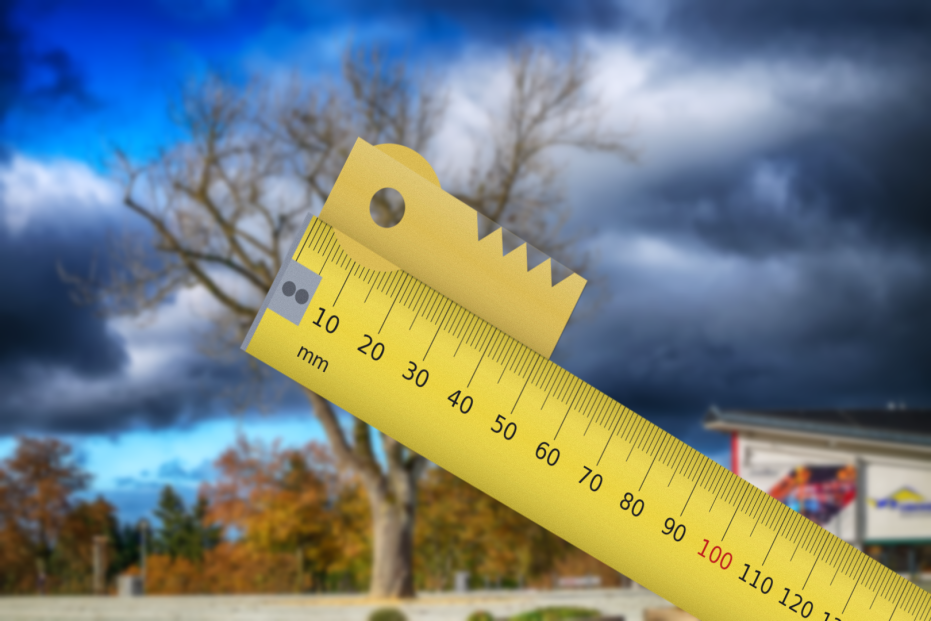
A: 52 mm
